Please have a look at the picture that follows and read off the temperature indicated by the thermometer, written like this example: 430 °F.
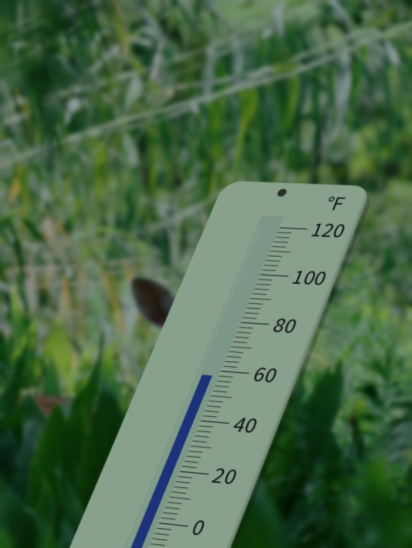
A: 58 °F
